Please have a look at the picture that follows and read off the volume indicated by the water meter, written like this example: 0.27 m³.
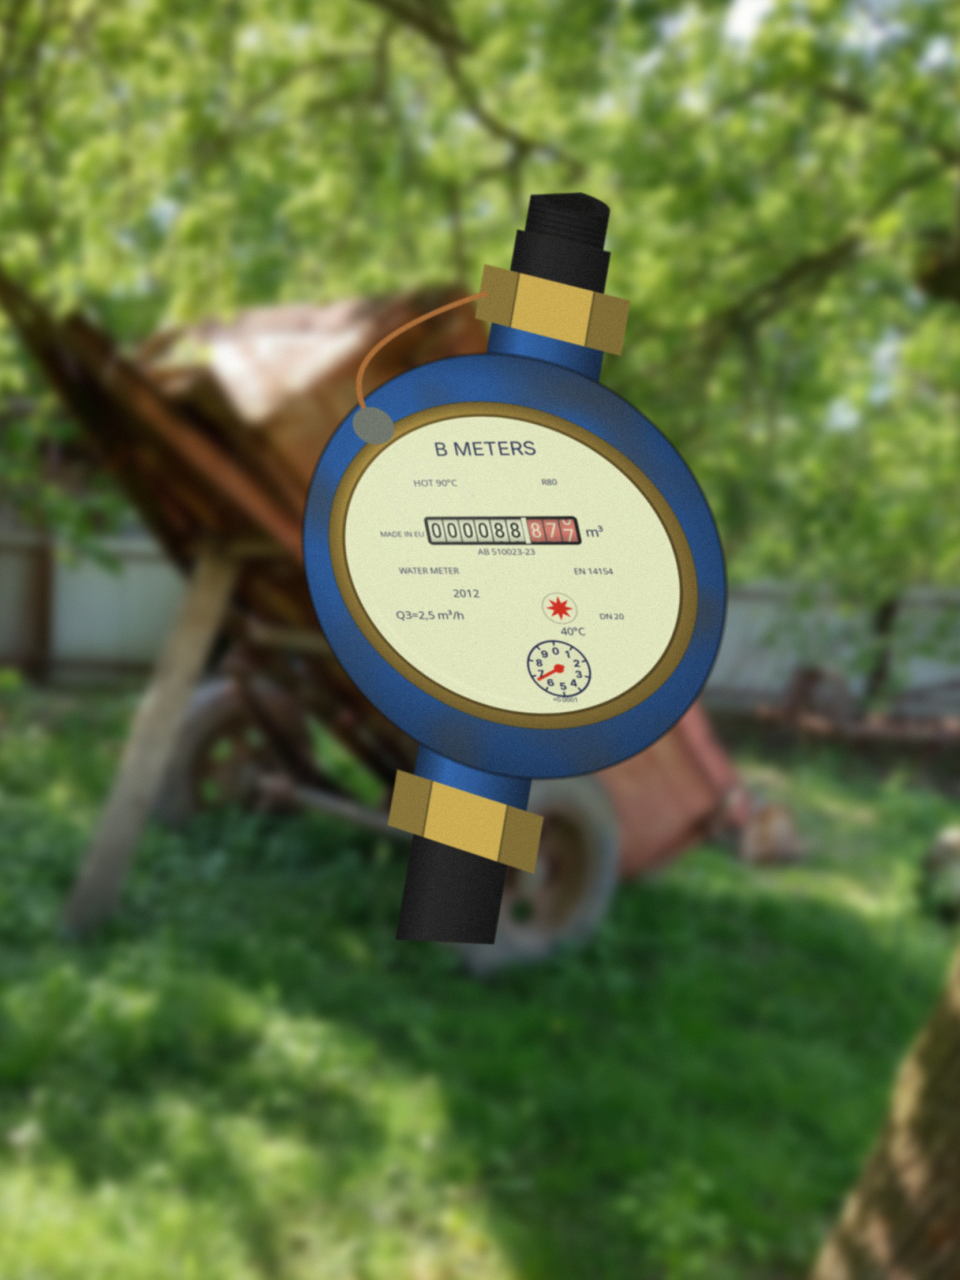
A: 88.8766 m³
